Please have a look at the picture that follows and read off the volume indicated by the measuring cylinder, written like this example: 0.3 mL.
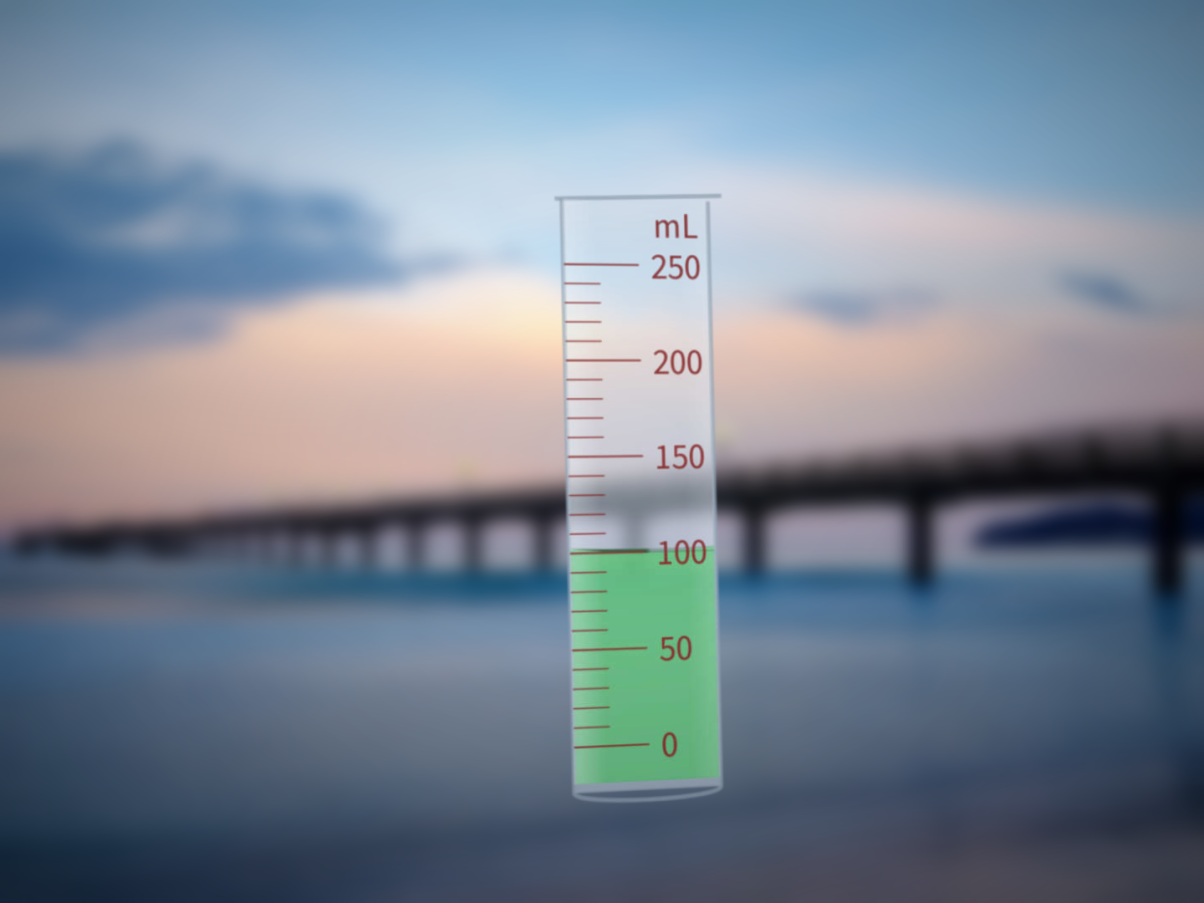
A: 100 mL
